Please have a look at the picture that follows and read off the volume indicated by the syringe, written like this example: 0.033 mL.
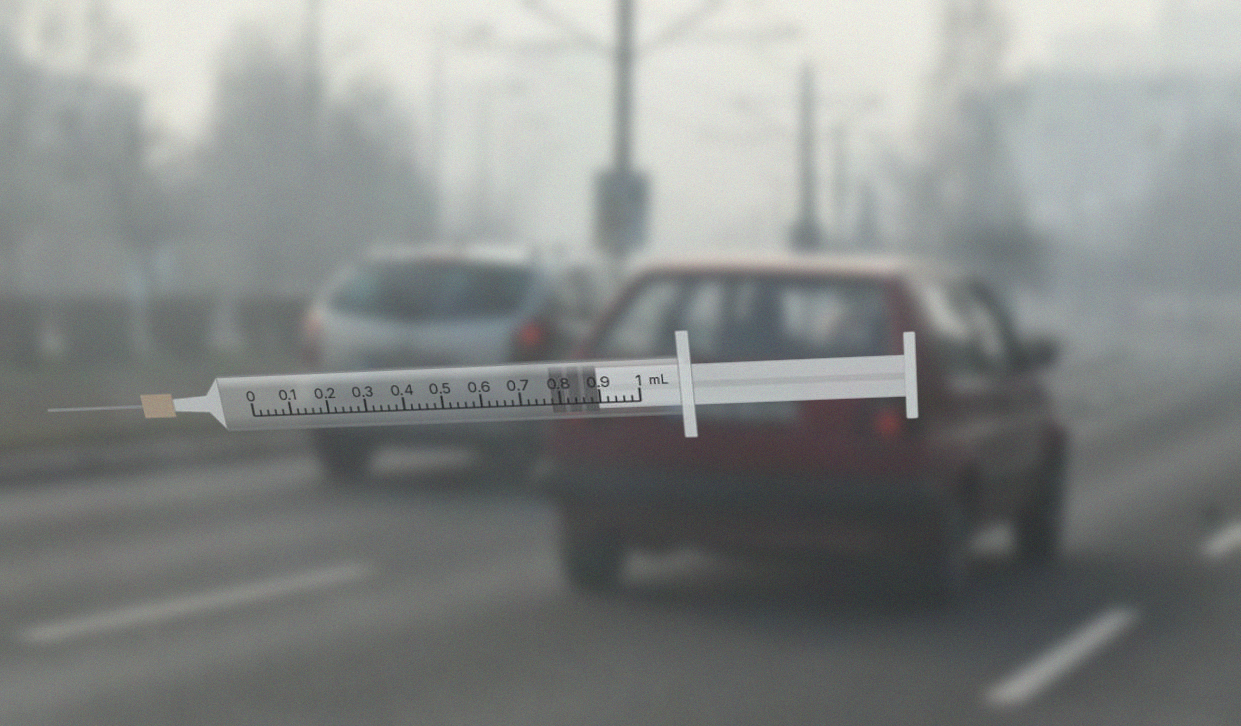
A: 0.78 mL
